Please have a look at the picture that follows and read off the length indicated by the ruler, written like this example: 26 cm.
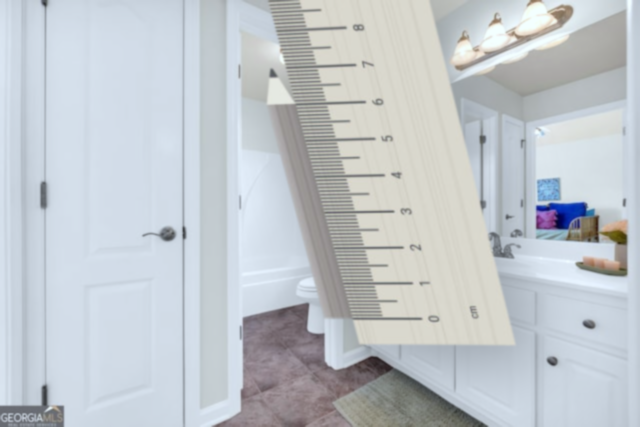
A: 7 cm
